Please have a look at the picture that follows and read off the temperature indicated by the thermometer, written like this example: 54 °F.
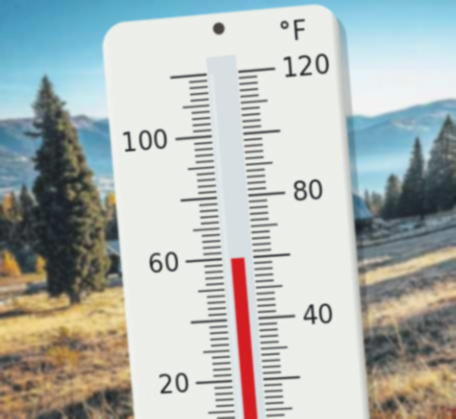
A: 60 °F
